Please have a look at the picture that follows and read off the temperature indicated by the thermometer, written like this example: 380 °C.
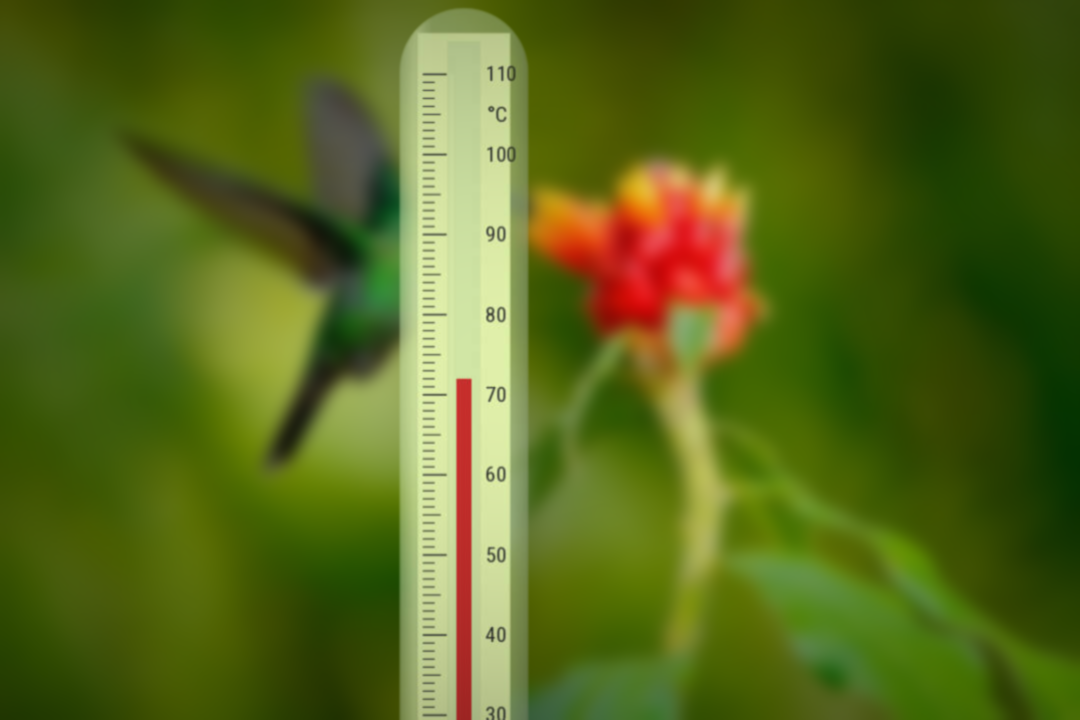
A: 72 °C
